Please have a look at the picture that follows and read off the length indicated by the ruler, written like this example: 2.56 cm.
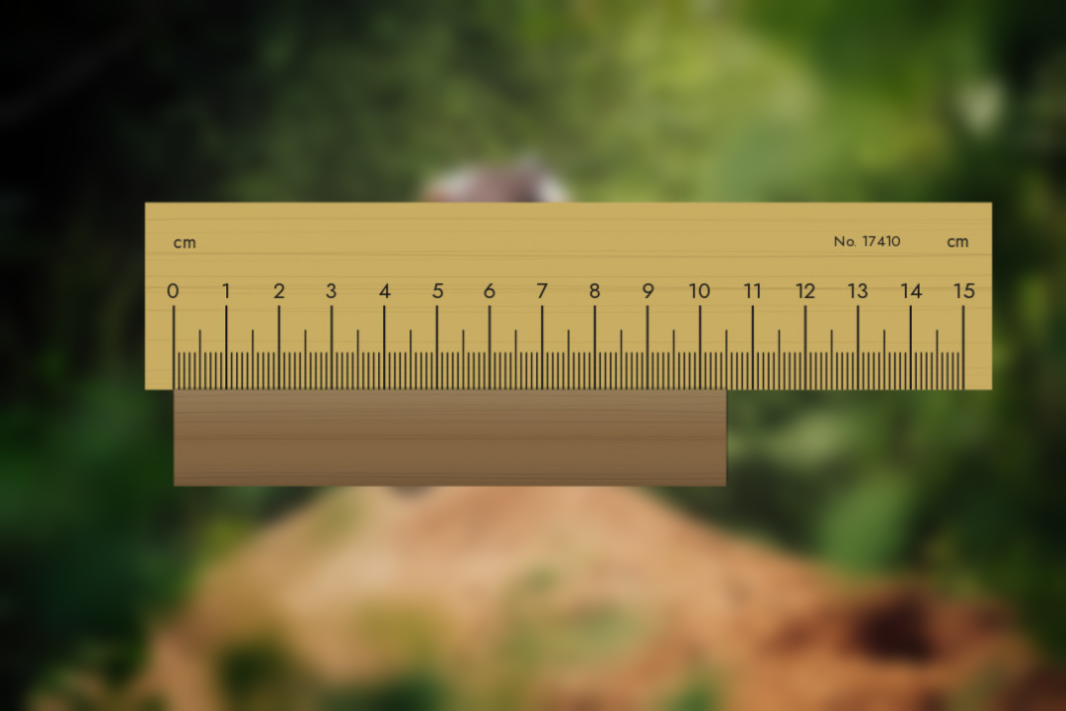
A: 10.5 cm
